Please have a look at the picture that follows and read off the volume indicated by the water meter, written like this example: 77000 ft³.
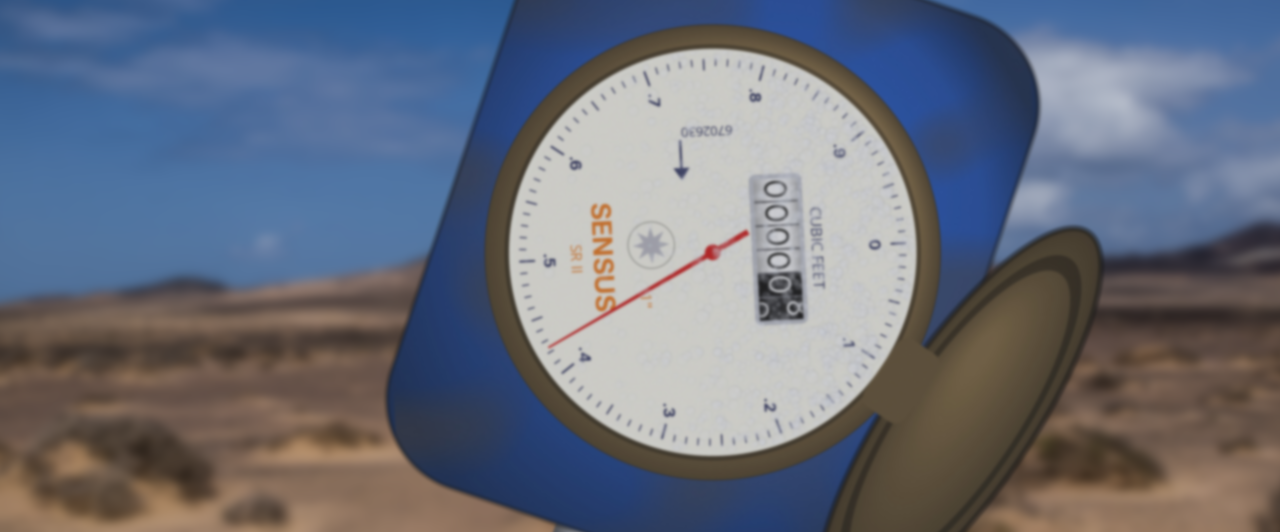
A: 8.42 ft³
